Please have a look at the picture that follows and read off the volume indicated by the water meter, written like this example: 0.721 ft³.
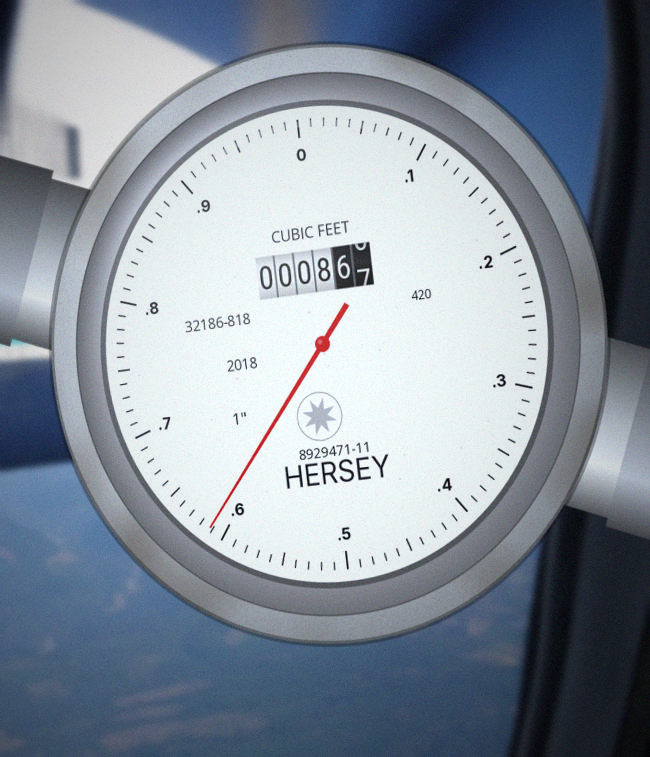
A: 866.61 ft³
